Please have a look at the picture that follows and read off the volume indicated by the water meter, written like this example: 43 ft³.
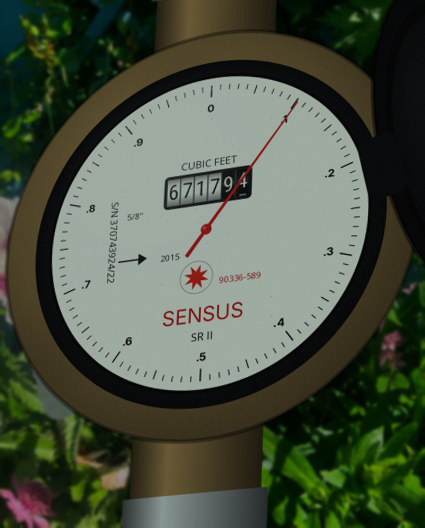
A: 671794.10 ft³
